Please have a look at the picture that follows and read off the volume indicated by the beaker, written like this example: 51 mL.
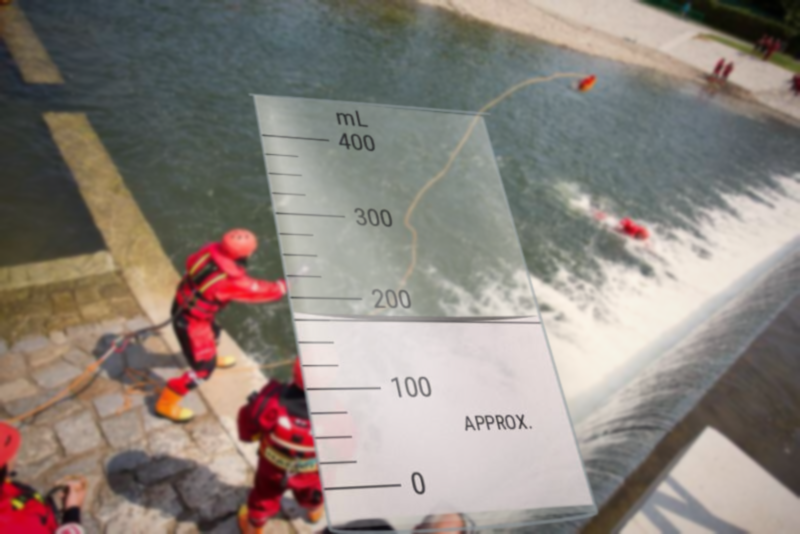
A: 175 mL
